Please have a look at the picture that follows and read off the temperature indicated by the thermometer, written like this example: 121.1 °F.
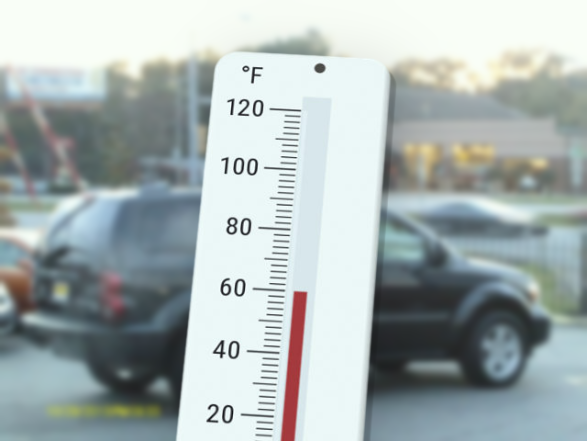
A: 60 °F
